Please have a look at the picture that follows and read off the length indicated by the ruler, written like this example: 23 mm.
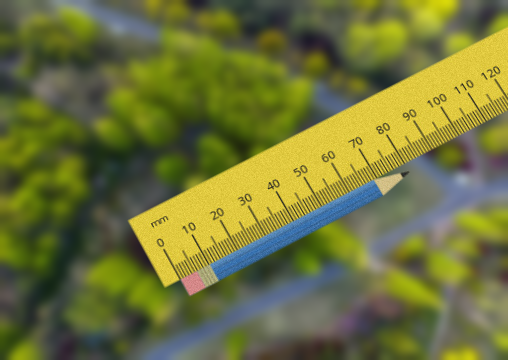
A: 80 mm
